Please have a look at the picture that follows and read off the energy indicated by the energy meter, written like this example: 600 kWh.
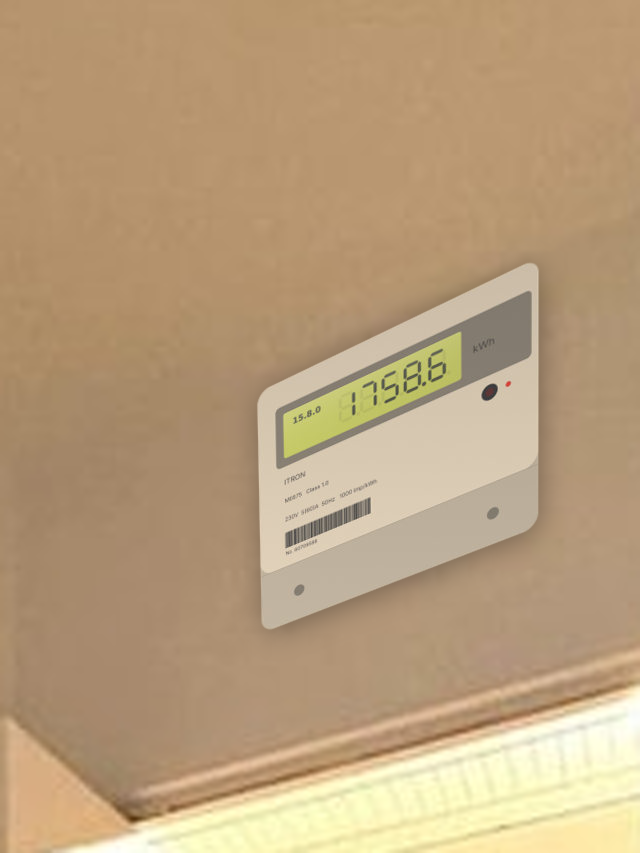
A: 1758.6 kWh
